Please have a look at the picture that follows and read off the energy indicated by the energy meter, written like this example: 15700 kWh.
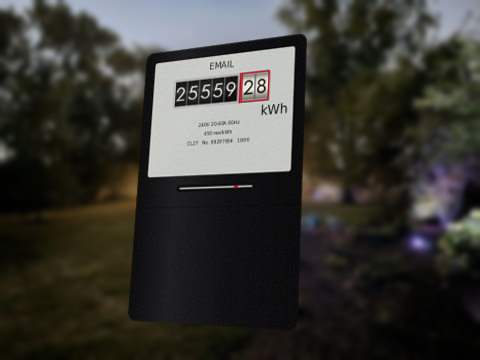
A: 25559.28 kWh
